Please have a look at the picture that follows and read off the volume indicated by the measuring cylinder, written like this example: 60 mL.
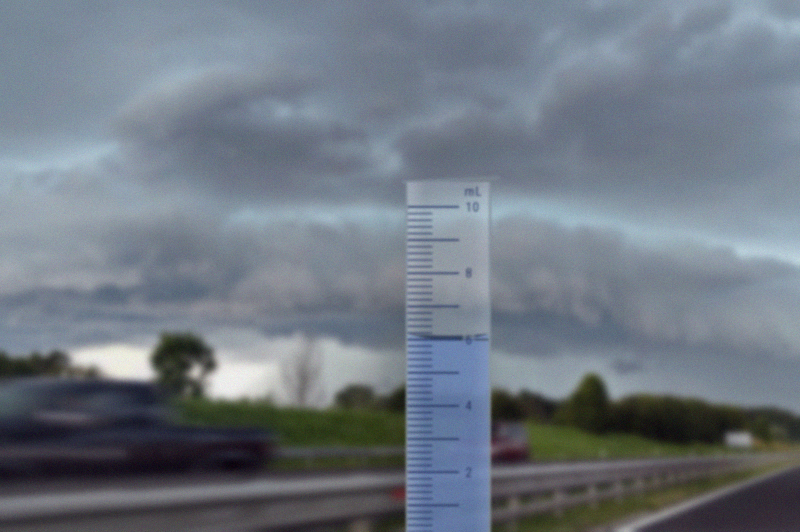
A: 6 mL
